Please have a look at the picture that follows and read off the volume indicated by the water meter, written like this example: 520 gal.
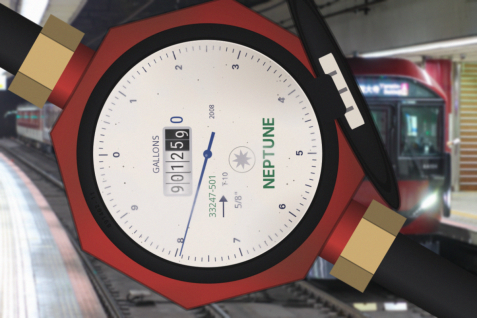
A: 9012587.9 gal
